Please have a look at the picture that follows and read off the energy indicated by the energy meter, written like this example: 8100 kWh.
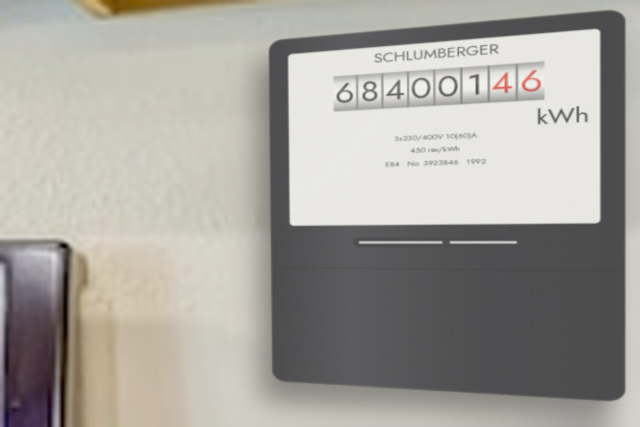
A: 684001.46 kWh
